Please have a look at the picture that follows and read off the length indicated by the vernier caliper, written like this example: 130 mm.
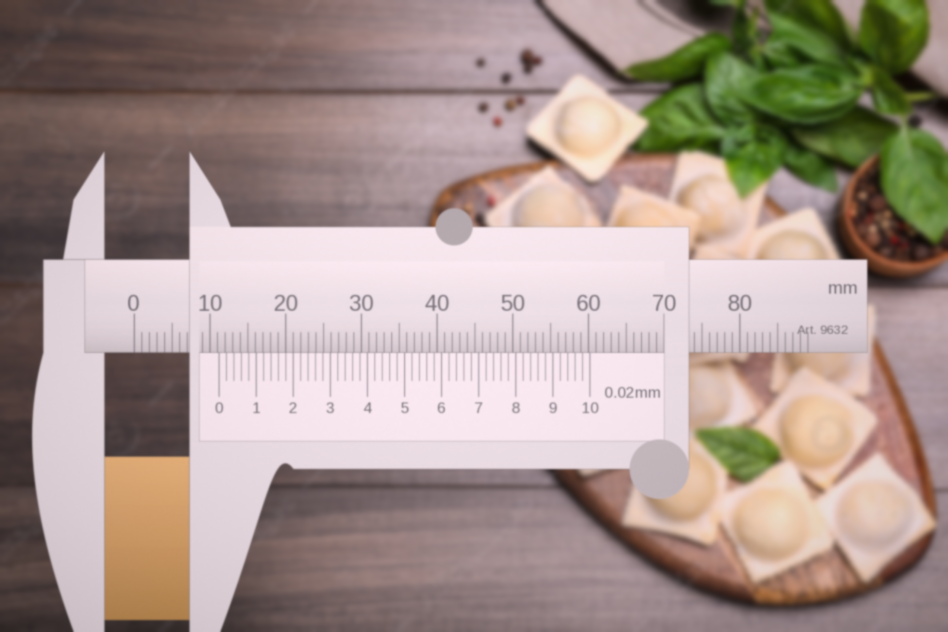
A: 11.2 mm
